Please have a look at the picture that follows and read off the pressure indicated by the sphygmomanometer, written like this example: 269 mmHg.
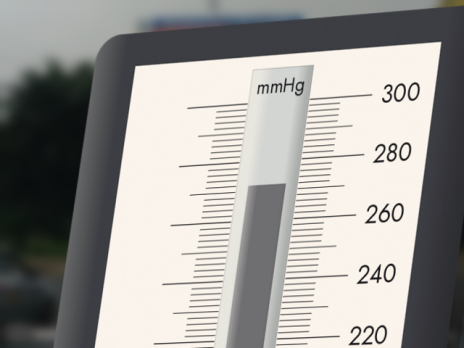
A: 272 mmHg
